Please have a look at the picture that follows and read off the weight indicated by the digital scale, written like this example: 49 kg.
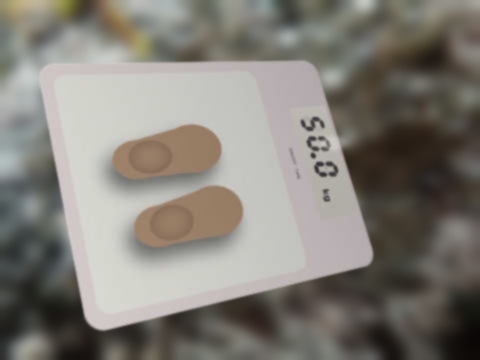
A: 50.0 kg
